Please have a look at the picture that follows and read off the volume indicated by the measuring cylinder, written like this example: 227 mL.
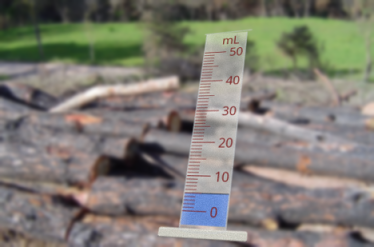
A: 5 mL
